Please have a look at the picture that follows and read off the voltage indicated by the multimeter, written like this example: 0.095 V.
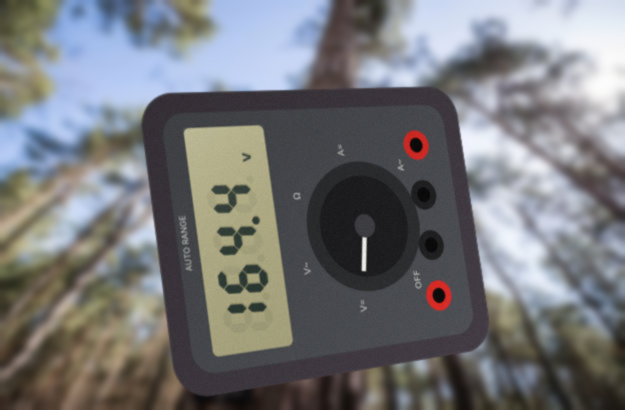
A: 164.4 V
